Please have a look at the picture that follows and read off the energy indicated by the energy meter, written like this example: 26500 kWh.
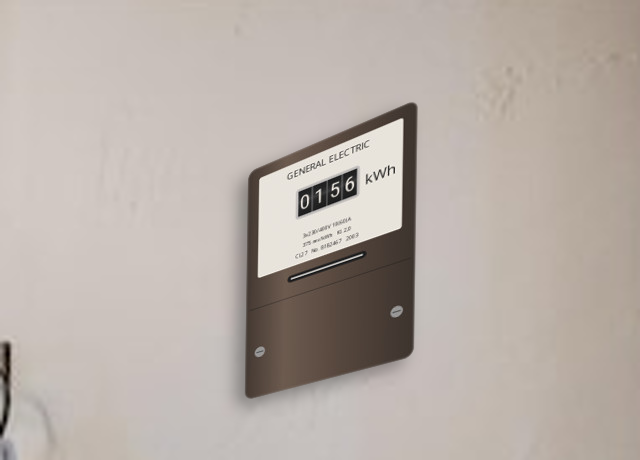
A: 156 kWh
